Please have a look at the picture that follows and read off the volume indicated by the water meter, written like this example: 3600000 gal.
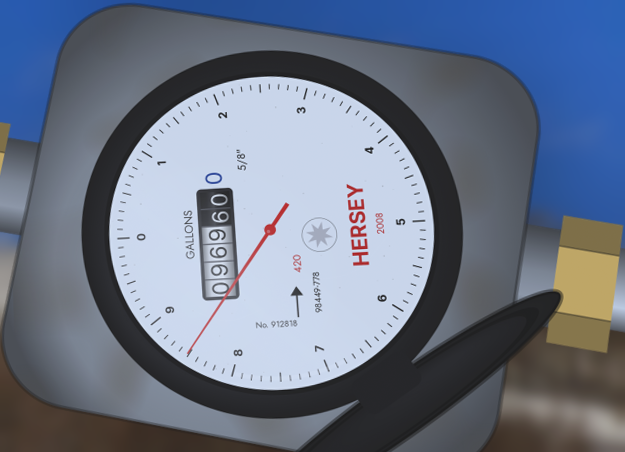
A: 969598.5 gal
